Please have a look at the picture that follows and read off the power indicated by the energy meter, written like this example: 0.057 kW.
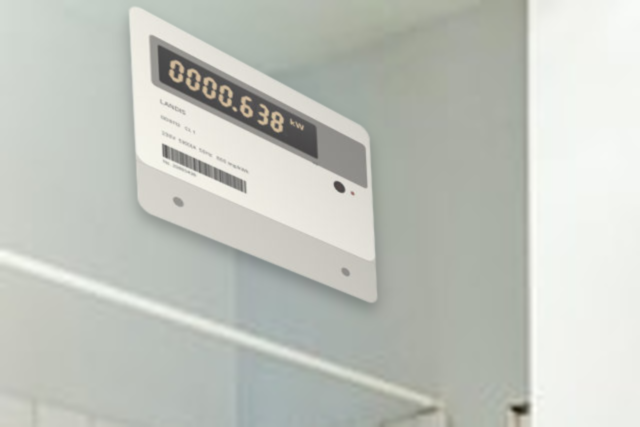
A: 0.638 kW
